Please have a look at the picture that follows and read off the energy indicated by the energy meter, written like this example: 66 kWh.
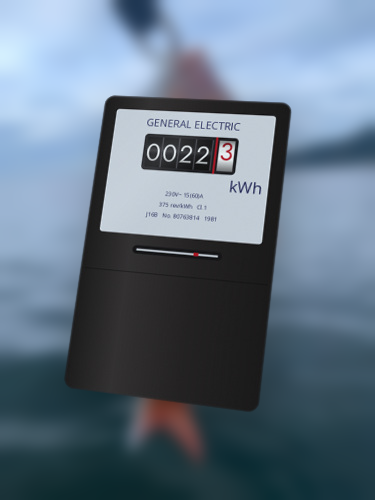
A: 22.3 kWh
